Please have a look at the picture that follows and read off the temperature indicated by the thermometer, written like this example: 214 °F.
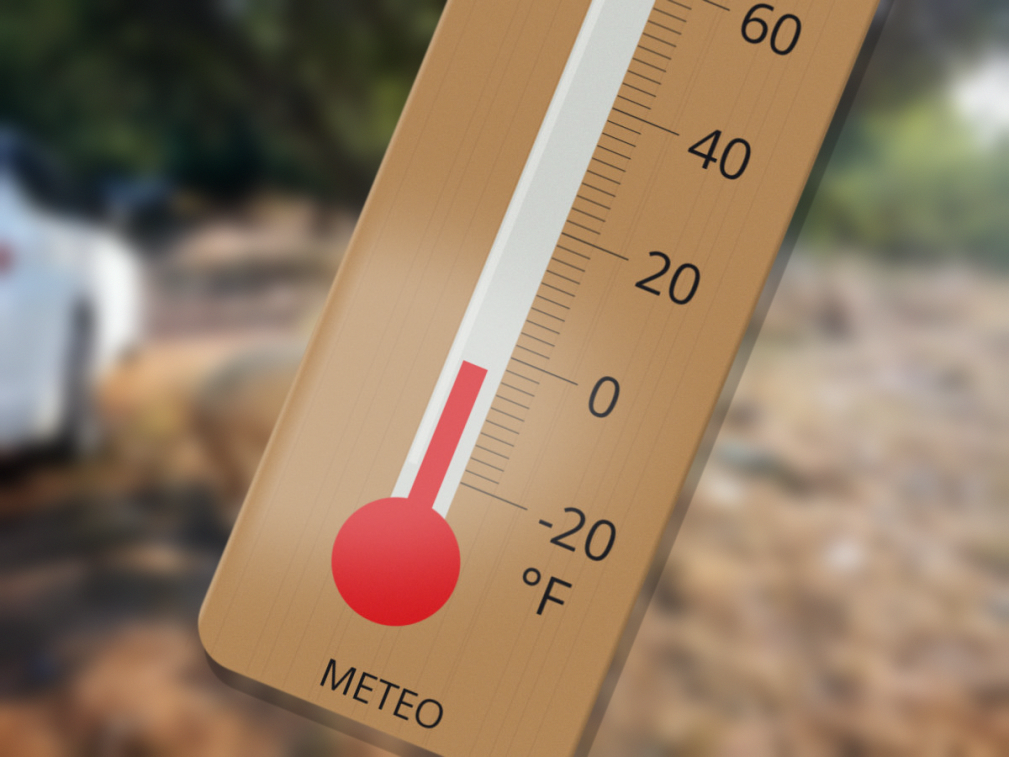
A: -3 °F
